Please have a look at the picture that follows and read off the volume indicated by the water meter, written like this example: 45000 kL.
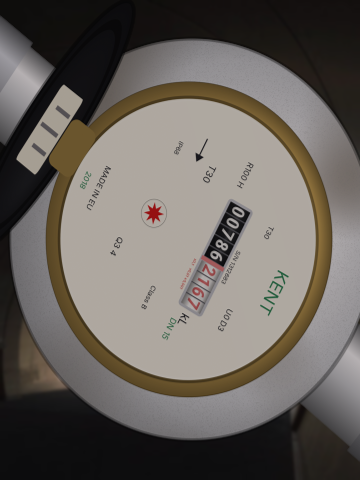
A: 786.2167 kL
